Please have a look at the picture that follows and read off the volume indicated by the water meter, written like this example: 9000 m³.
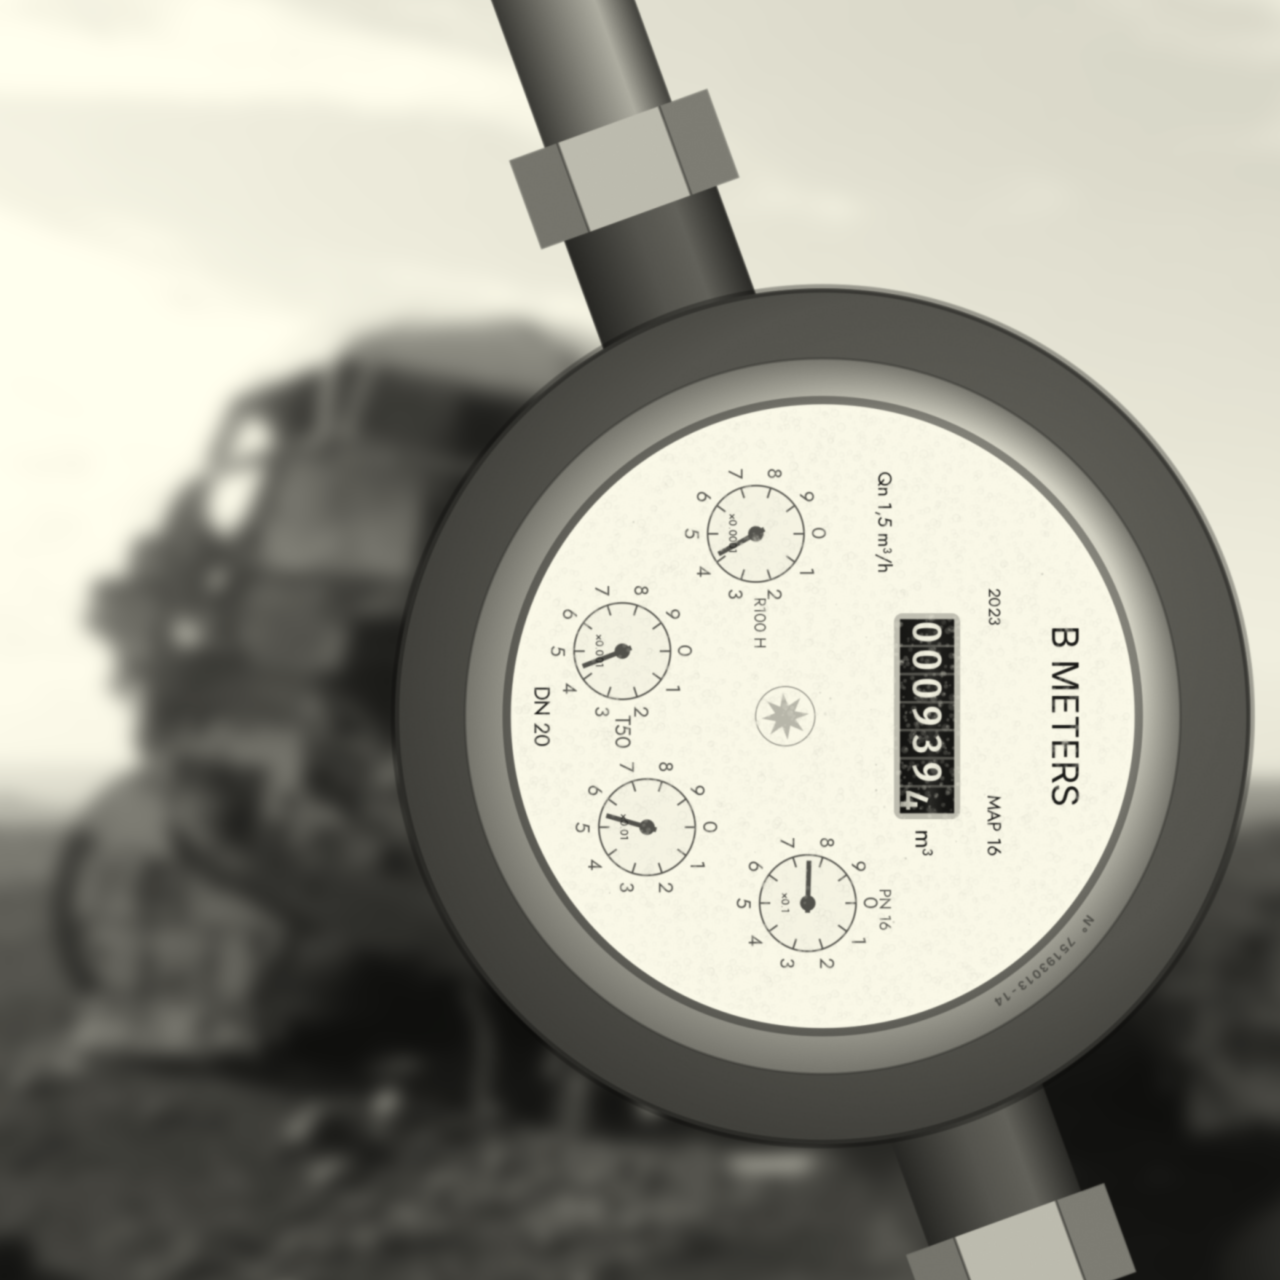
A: 9393.7544 m³
